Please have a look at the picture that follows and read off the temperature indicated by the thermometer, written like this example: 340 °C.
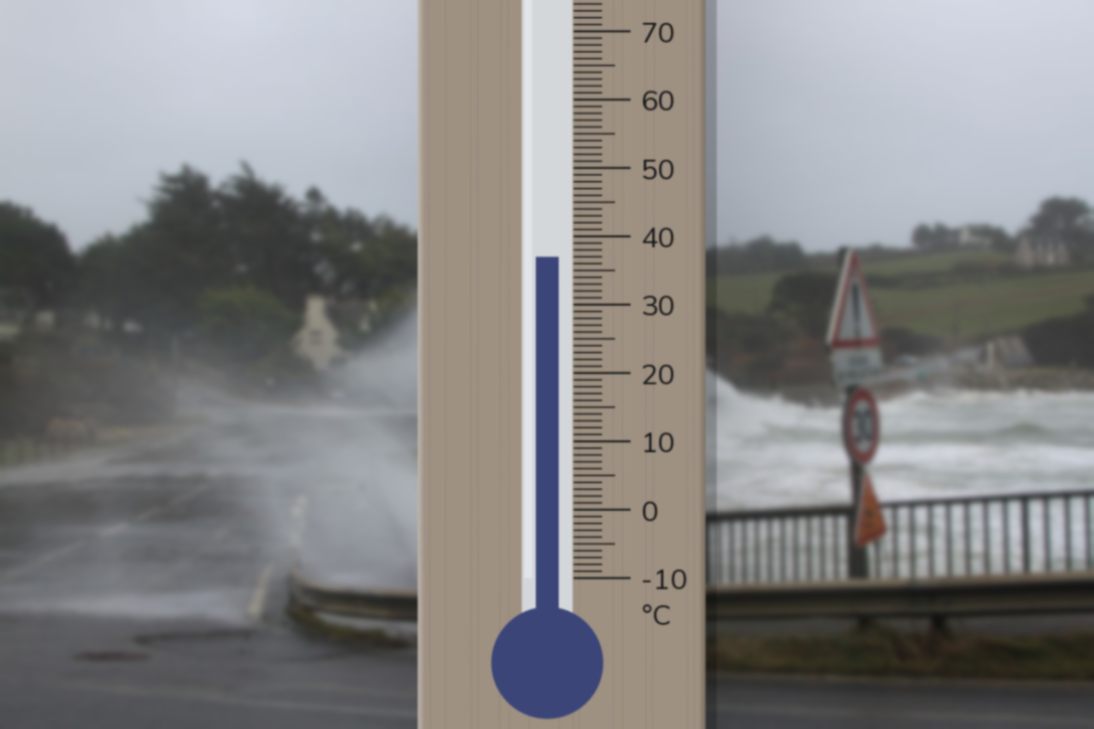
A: 37 °C
